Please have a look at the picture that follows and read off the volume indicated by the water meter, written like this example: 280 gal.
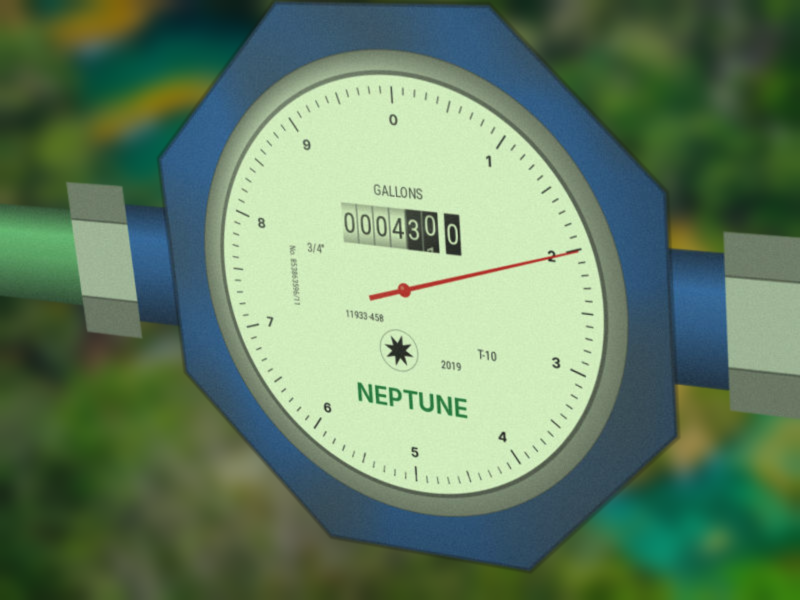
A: 4302.0 gal
